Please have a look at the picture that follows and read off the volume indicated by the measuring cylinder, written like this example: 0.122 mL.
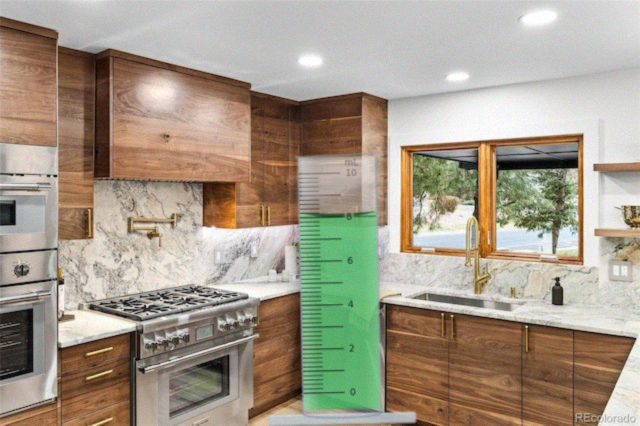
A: 8 mL
